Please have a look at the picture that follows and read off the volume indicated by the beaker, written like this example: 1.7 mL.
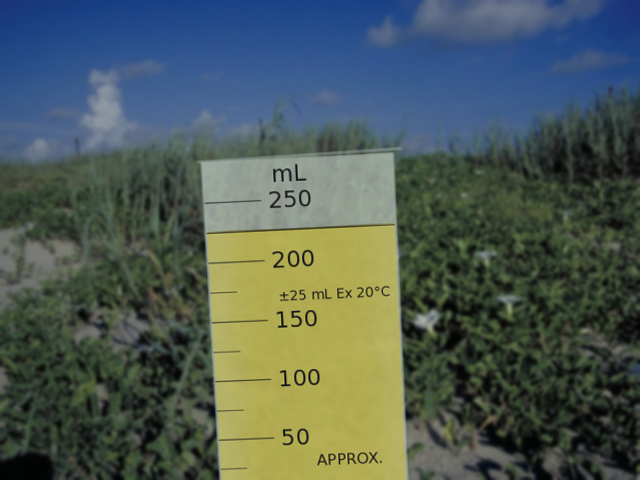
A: 225 mL
